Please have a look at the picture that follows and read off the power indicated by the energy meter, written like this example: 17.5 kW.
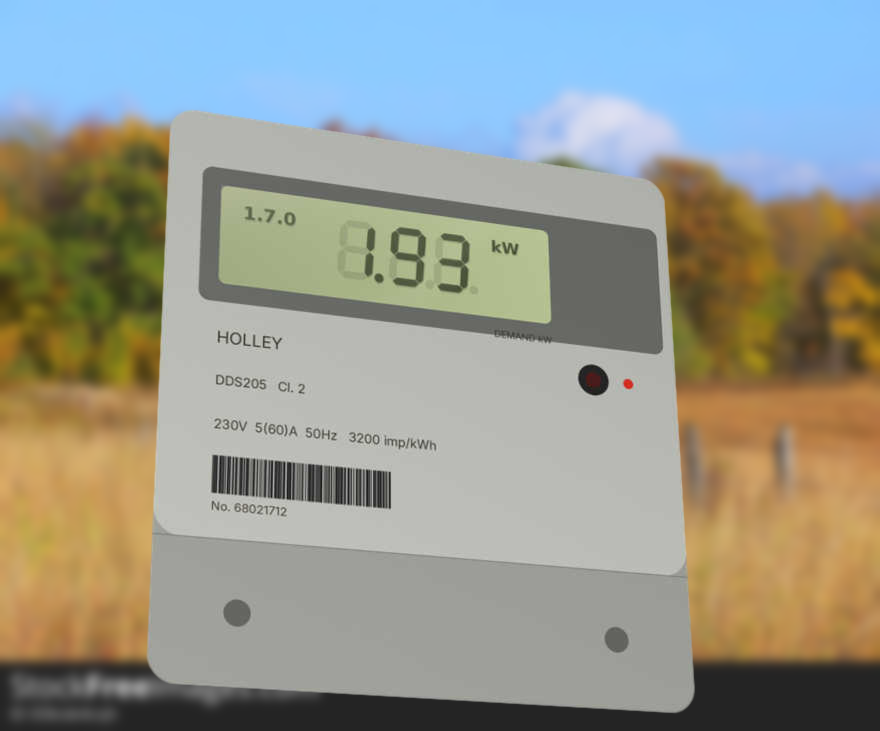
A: 1.93 kW
